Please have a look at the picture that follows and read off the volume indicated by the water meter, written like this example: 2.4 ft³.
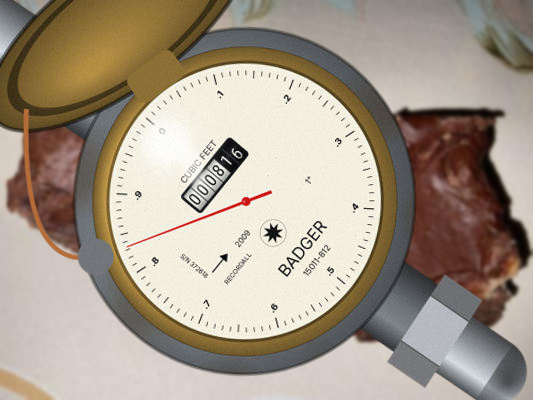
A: 815.83 ft³
